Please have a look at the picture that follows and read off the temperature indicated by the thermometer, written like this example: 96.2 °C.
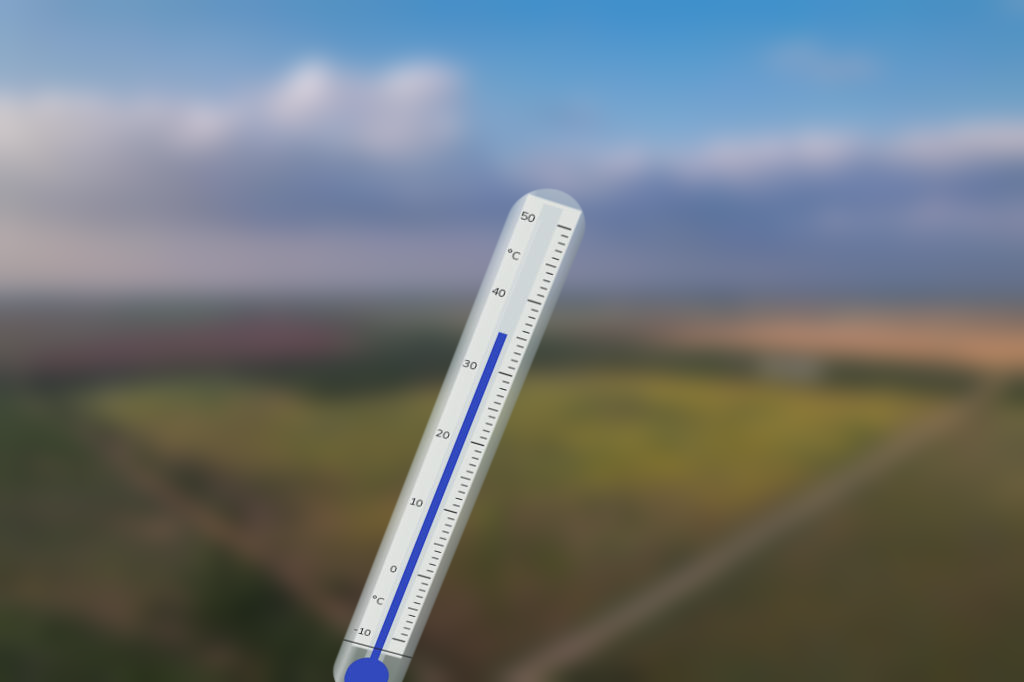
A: 35 °C
